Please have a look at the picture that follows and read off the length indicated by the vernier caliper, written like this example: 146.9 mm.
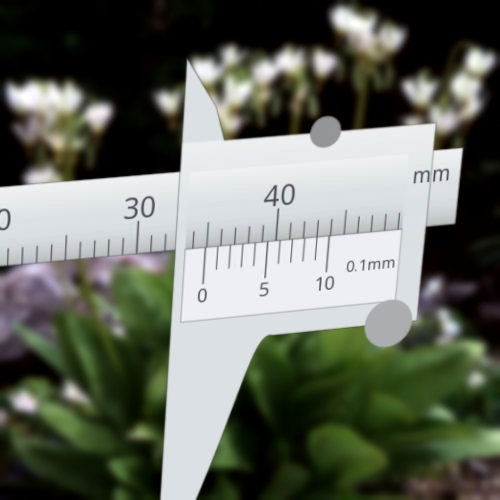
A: 34.9 mm
